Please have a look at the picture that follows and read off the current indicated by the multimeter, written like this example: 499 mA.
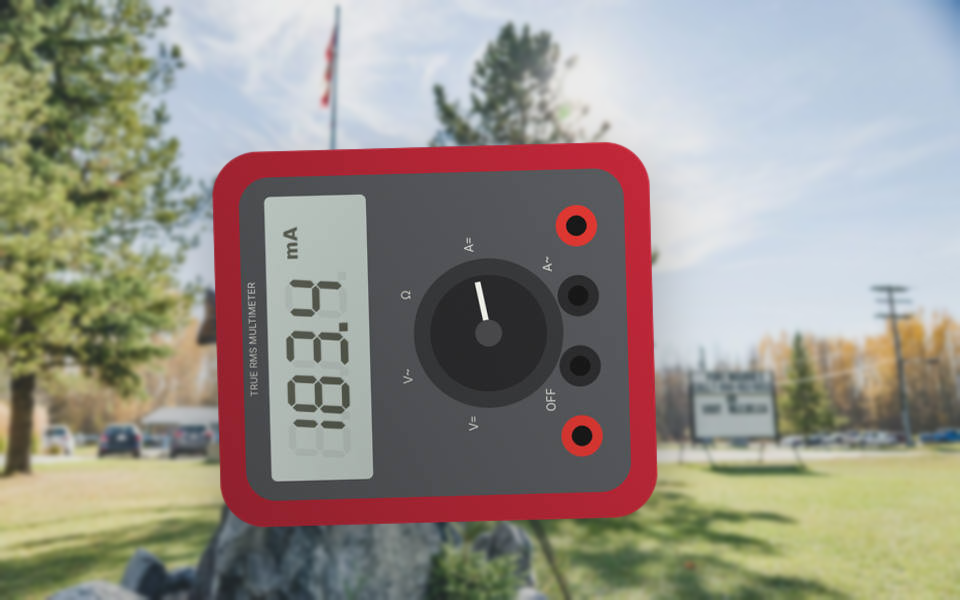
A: 183.4 mA
